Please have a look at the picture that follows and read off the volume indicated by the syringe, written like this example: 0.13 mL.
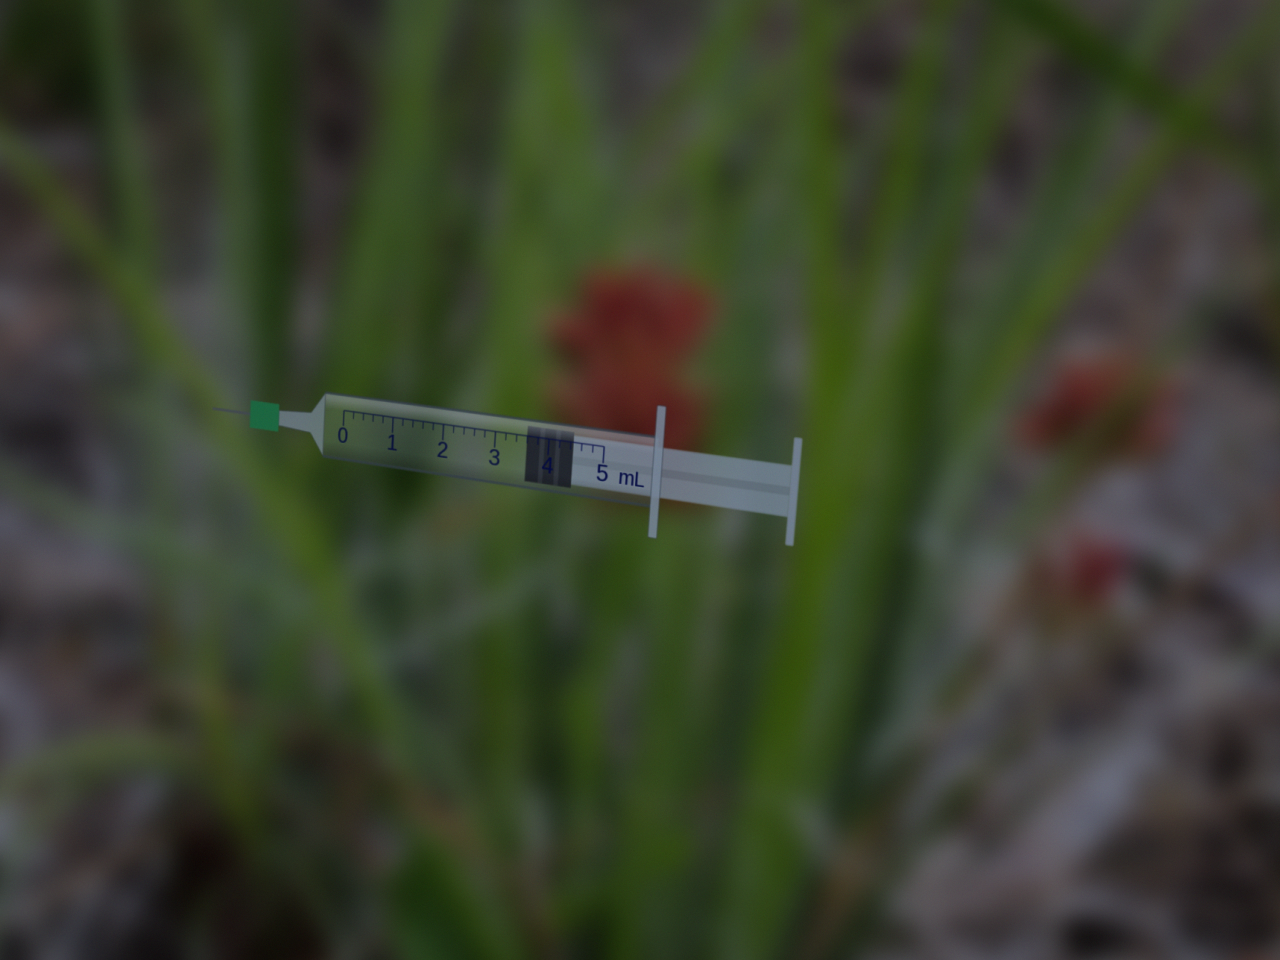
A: 3.6 mL
